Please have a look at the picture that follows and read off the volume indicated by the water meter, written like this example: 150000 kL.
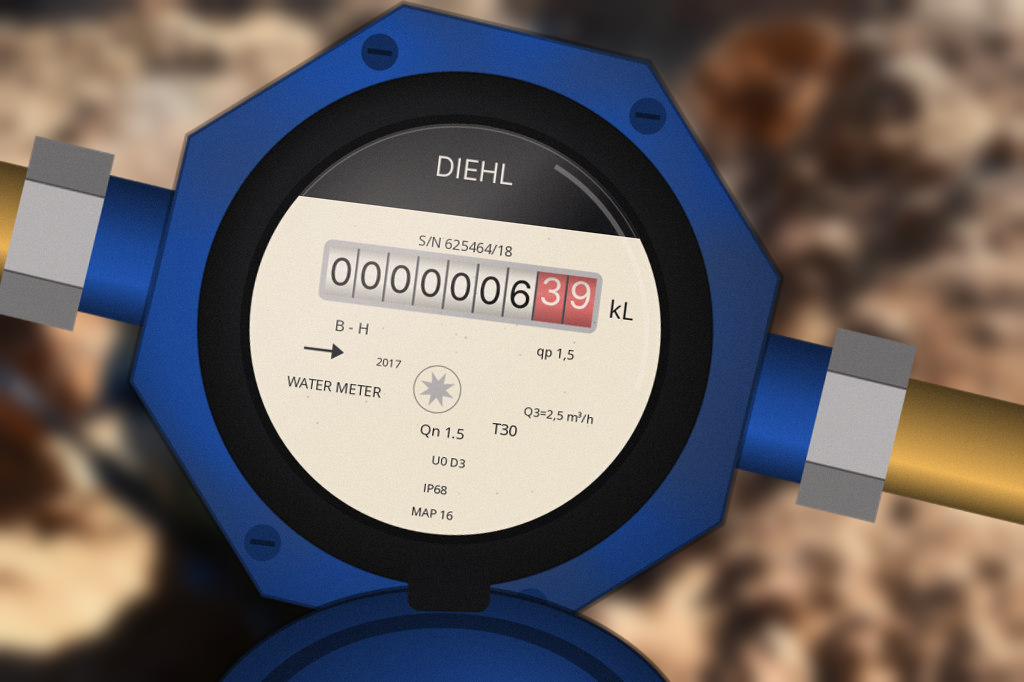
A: 6.39 kL
